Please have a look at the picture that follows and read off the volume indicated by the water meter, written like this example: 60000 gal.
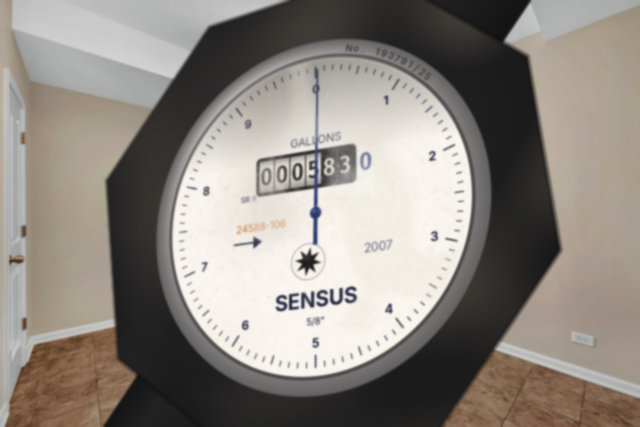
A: 5830.0 gal
